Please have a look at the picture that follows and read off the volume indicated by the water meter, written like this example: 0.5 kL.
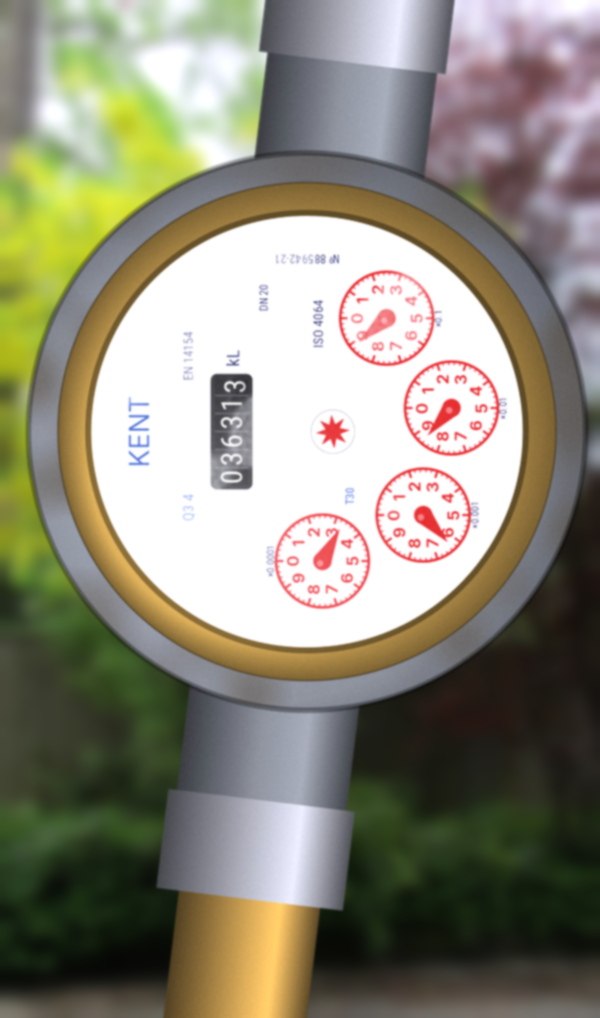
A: 36312.8863 kL
